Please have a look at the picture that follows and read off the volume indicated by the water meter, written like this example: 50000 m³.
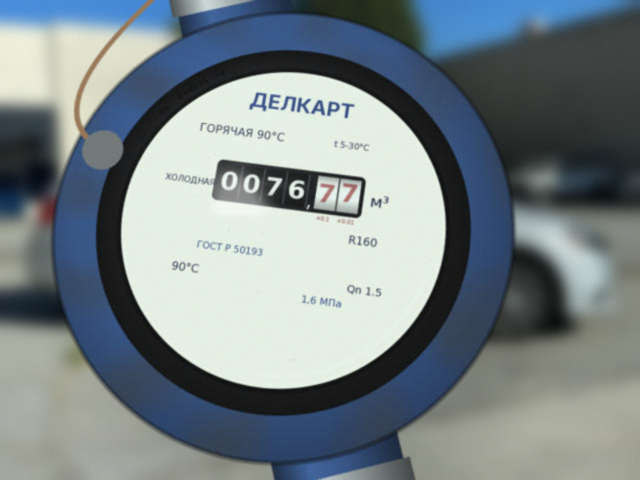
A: 76.77 m³
